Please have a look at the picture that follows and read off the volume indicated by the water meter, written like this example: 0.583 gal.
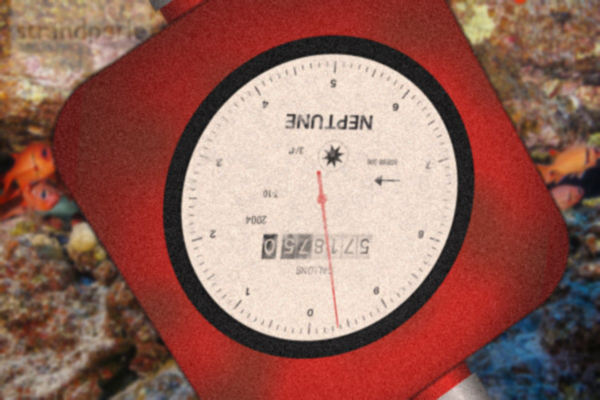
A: 5718749.6 gal
